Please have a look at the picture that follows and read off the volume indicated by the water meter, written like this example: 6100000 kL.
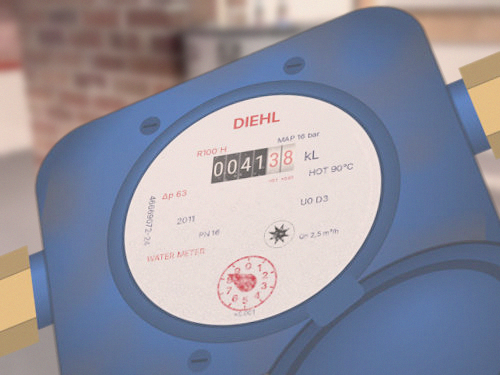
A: 41.388 kL
